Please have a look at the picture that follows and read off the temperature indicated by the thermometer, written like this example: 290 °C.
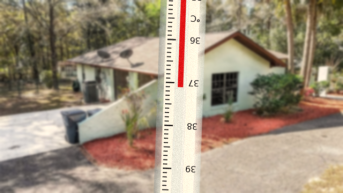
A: 37.1 °C
